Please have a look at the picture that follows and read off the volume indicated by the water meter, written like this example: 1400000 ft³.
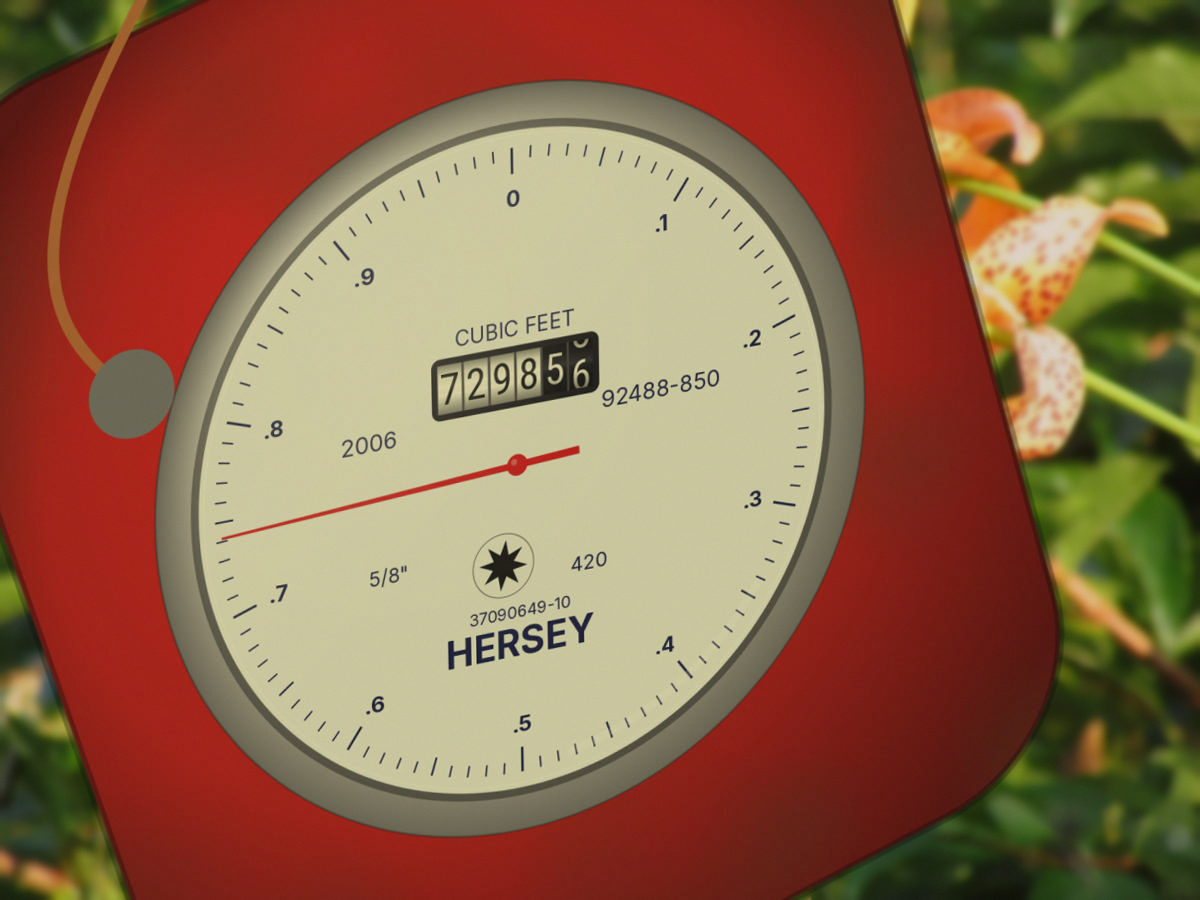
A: 729855.74 ft³
